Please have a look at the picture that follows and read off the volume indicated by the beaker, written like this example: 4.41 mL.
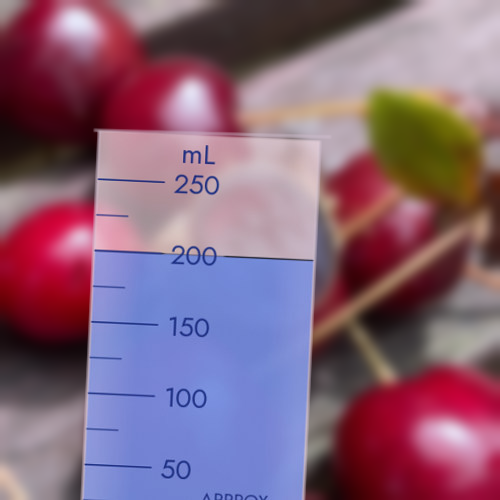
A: 200 mL
